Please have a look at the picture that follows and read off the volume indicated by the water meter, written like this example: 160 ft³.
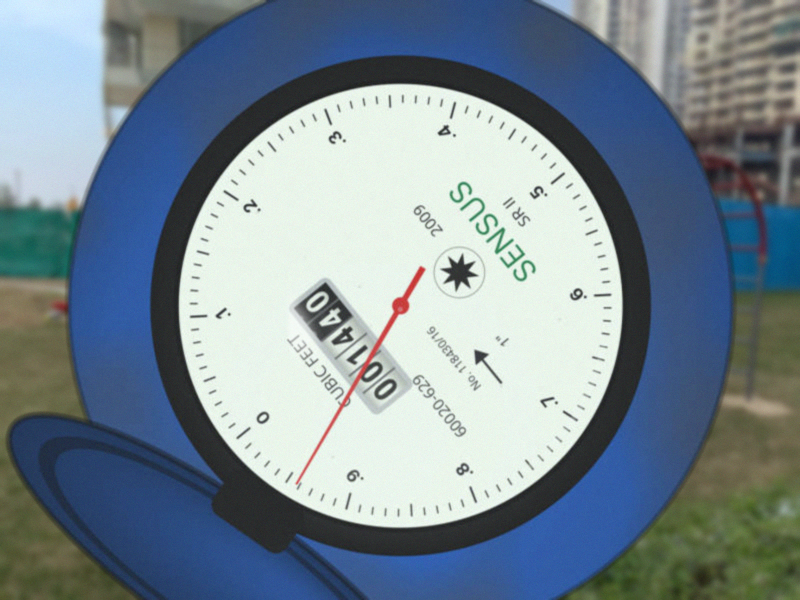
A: 1439.94 ft³
